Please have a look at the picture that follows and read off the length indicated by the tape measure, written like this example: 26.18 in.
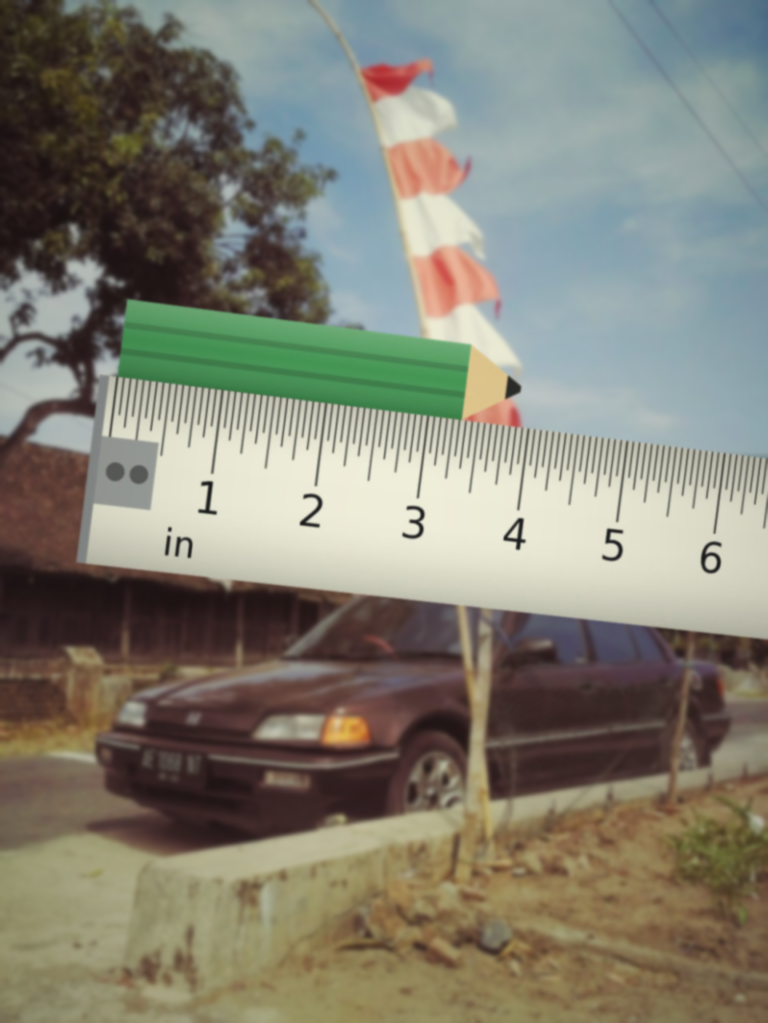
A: 3.875 in
